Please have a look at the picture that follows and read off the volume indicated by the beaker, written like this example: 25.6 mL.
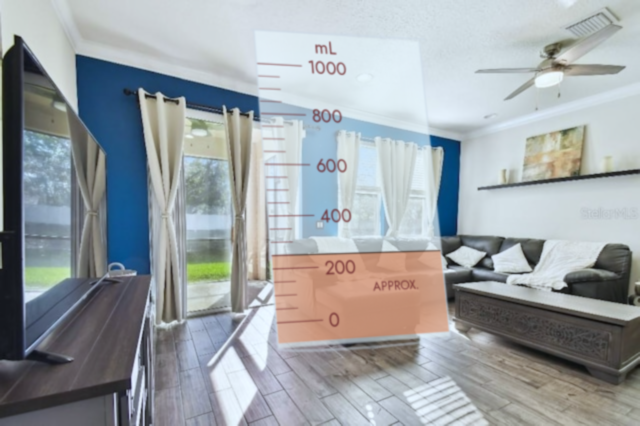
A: 250 mL
